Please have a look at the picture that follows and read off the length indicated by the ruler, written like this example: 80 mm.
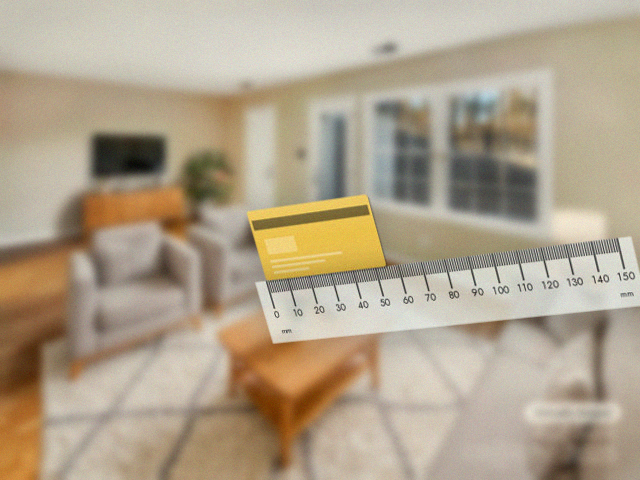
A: 55 mm
